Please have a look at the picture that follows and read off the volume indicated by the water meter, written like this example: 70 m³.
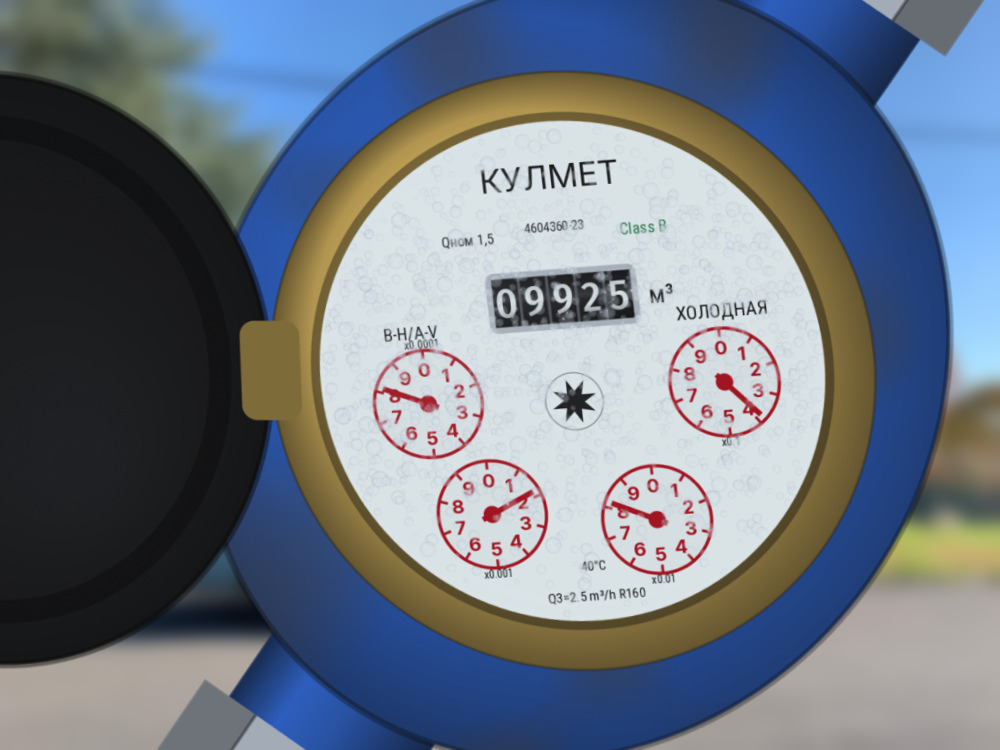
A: 9925.3818 m³
